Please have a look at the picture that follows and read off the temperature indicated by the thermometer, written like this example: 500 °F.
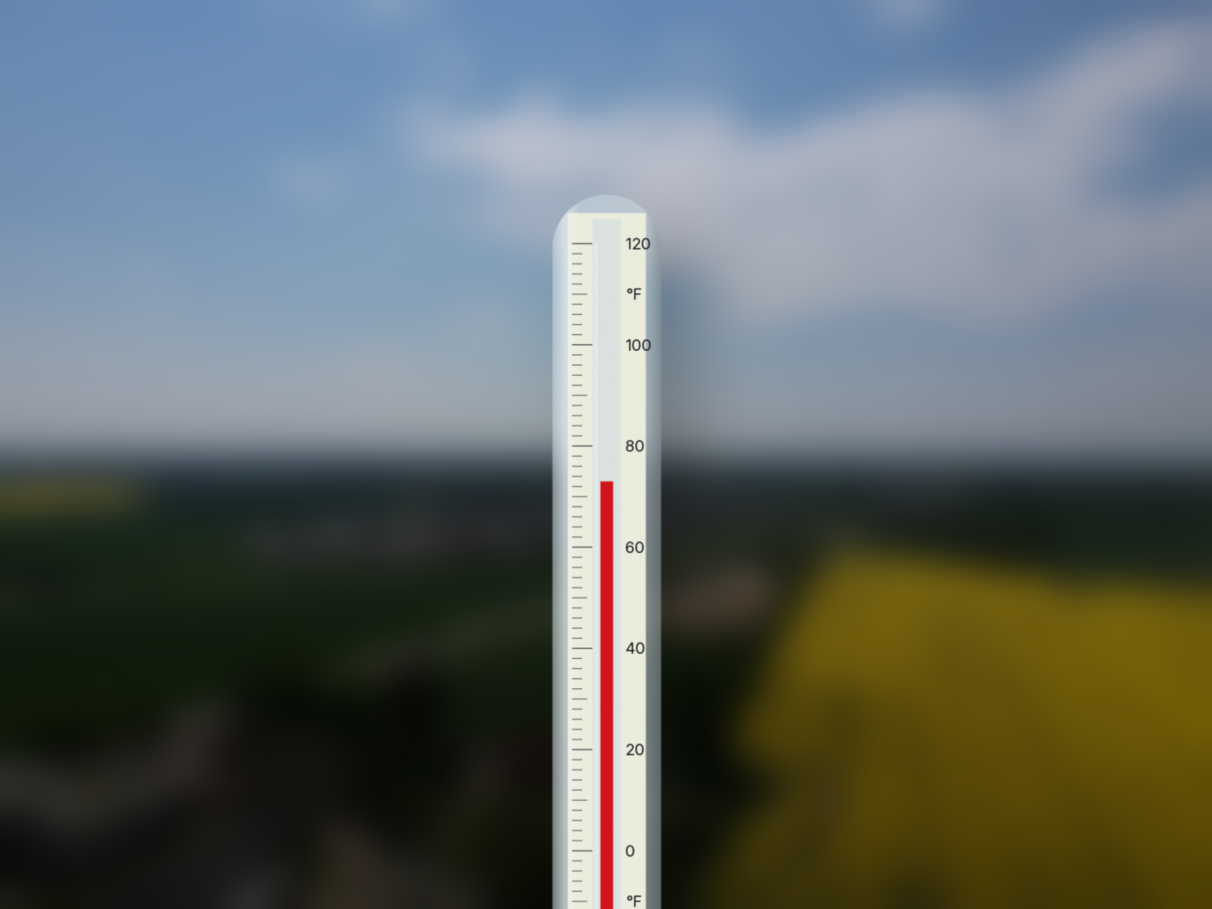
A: 73 °F
